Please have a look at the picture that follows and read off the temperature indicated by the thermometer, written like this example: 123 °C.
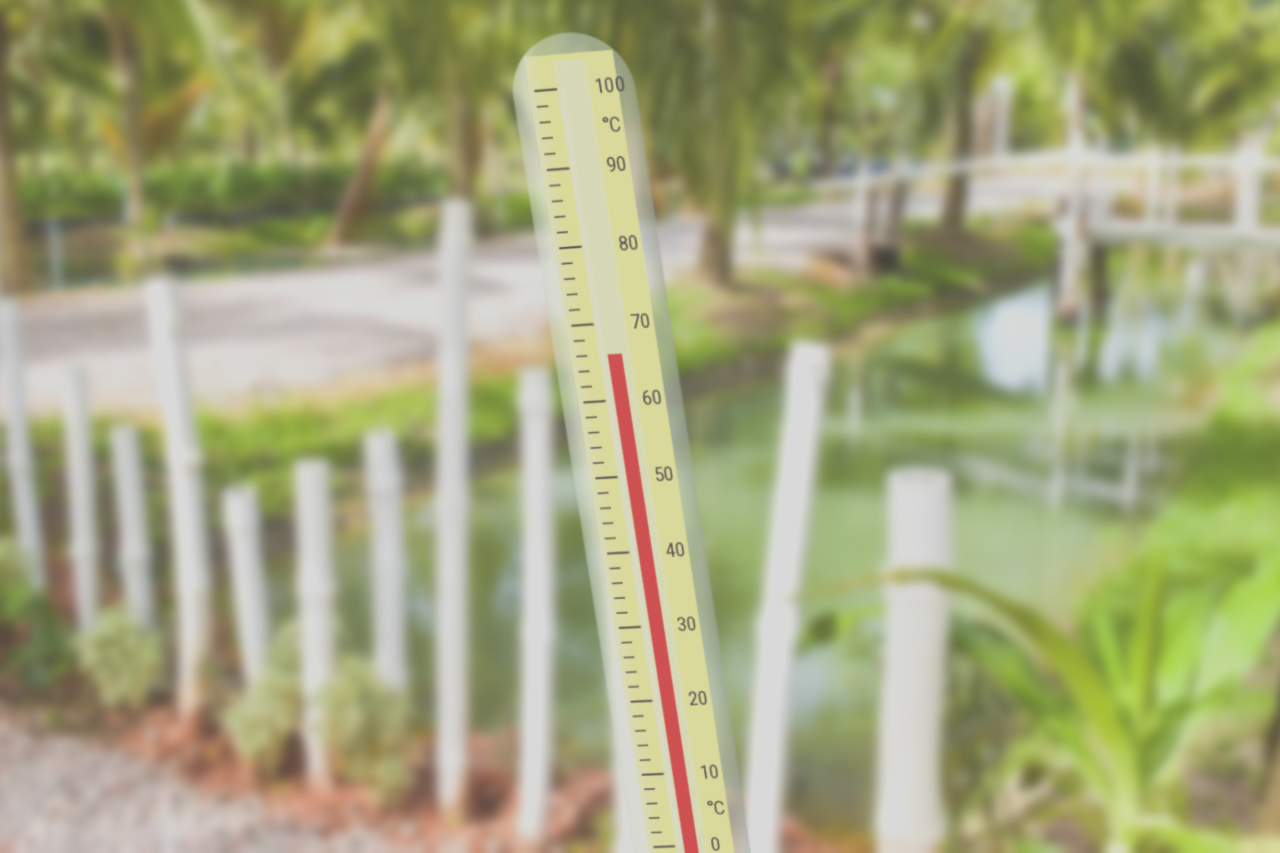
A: 66 °C
